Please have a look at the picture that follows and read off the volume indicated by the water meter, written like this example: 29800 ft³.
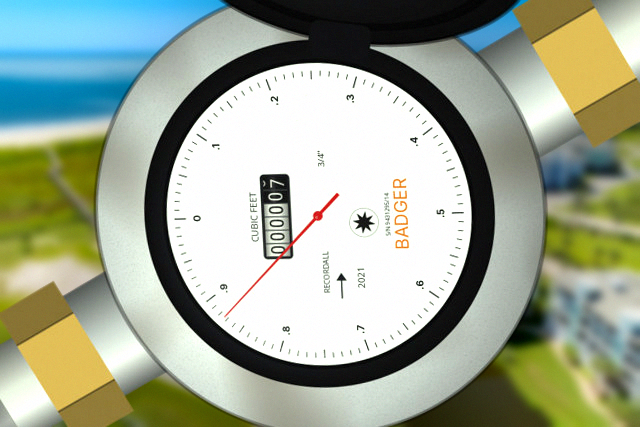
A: 6.87 ft³
